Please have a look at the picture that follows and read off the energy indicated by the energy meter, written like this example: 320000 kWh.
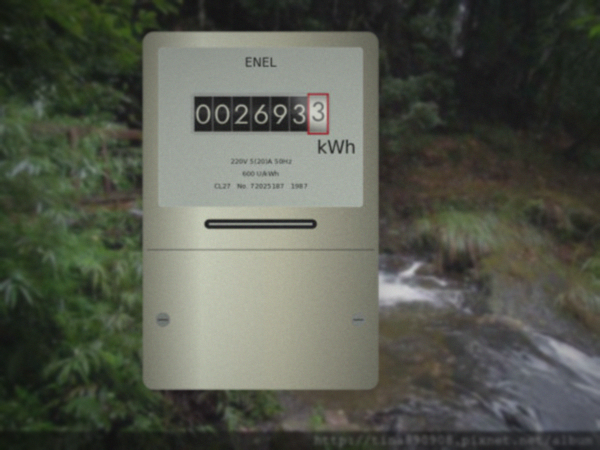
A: 2693.3 kWh
